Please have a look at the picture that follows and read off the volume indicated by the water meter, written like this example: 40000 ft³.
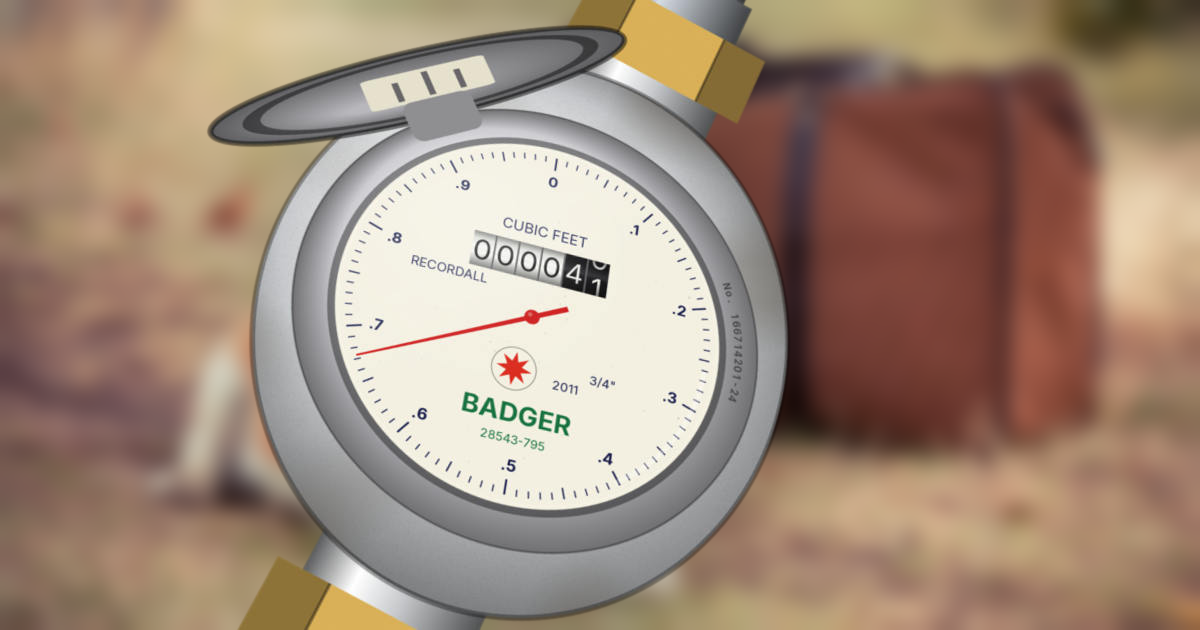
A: 40.67 ft³
